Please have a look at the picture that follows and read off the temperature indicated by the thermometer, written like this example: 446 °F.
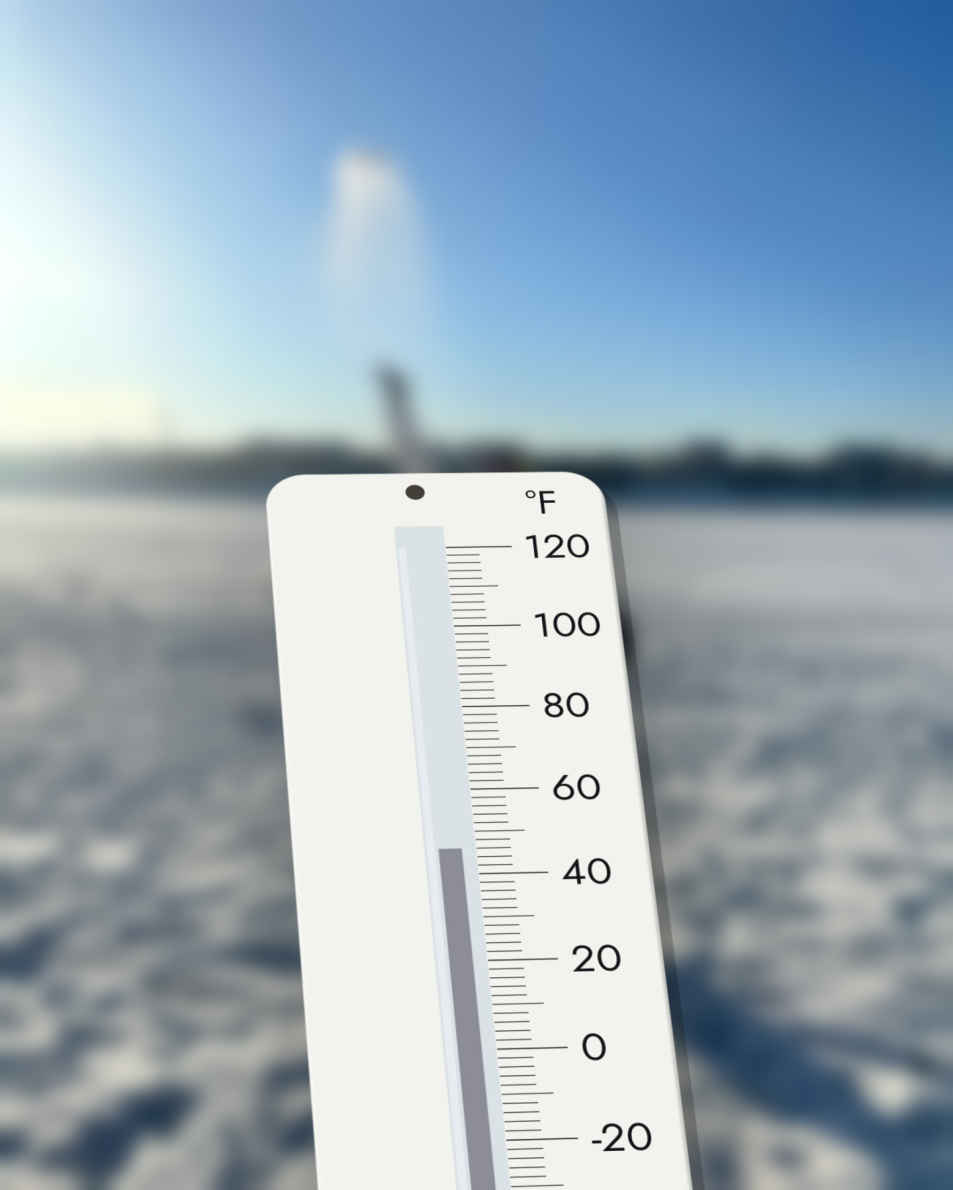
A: 46 °F
